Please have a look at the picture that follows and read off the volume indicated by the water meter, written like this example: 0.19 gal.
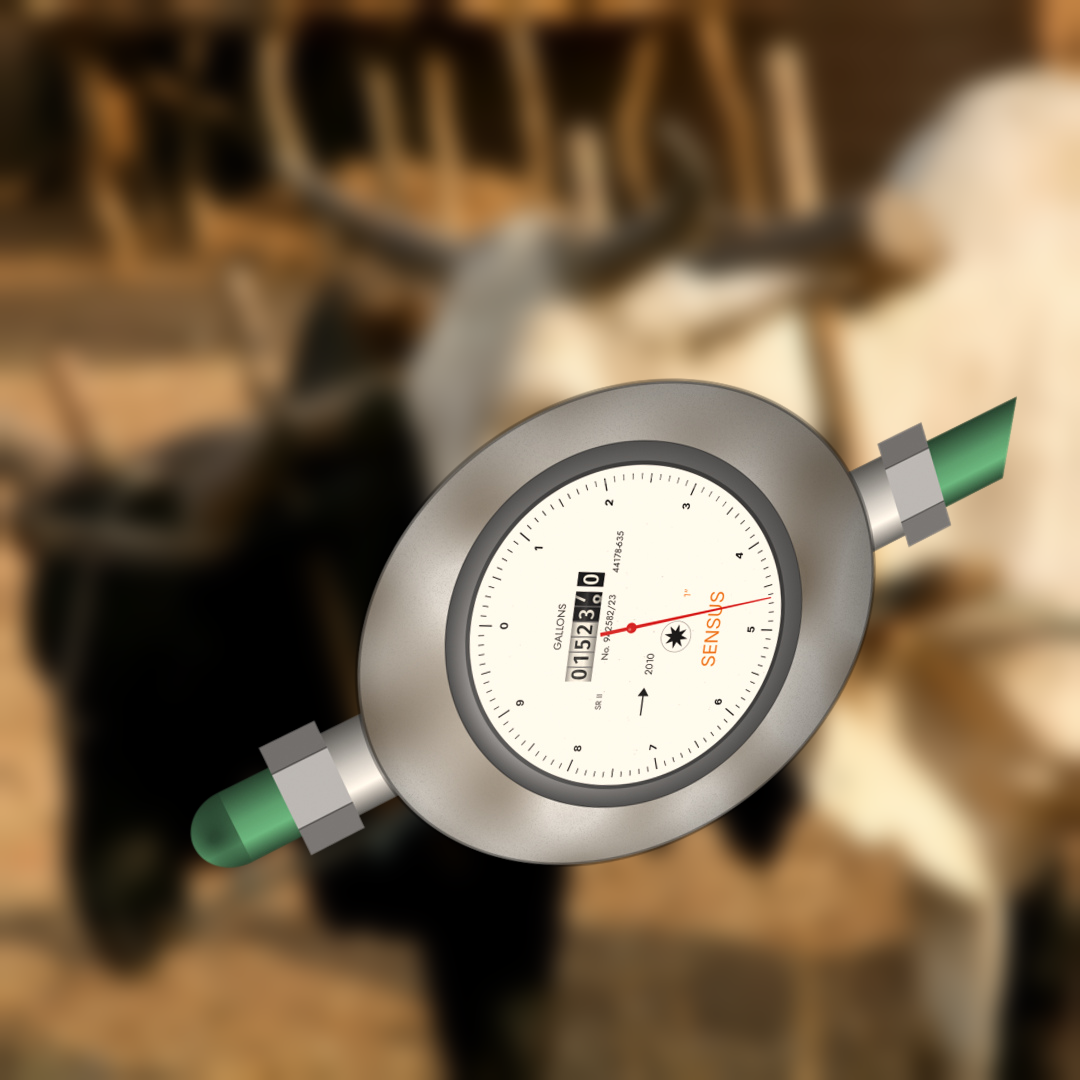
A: 152374.6 gal
